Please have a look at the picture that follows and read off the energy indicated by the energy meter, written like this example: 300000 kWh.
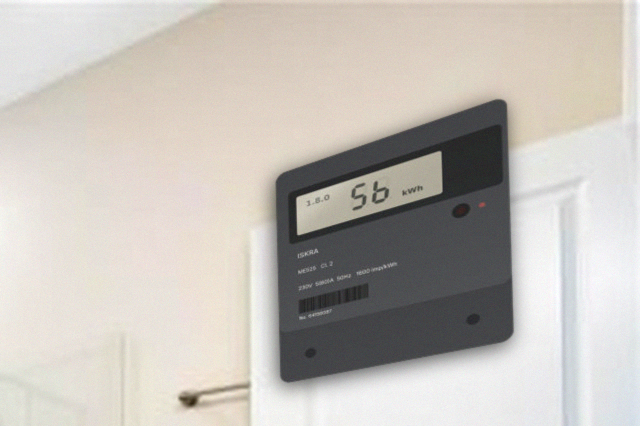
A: 56 kWh
